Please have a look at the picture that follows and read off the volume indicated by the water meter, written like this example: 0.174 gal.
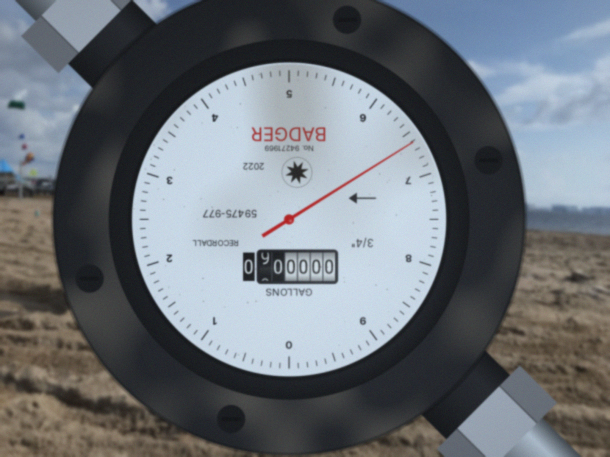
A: 56.6 gal
